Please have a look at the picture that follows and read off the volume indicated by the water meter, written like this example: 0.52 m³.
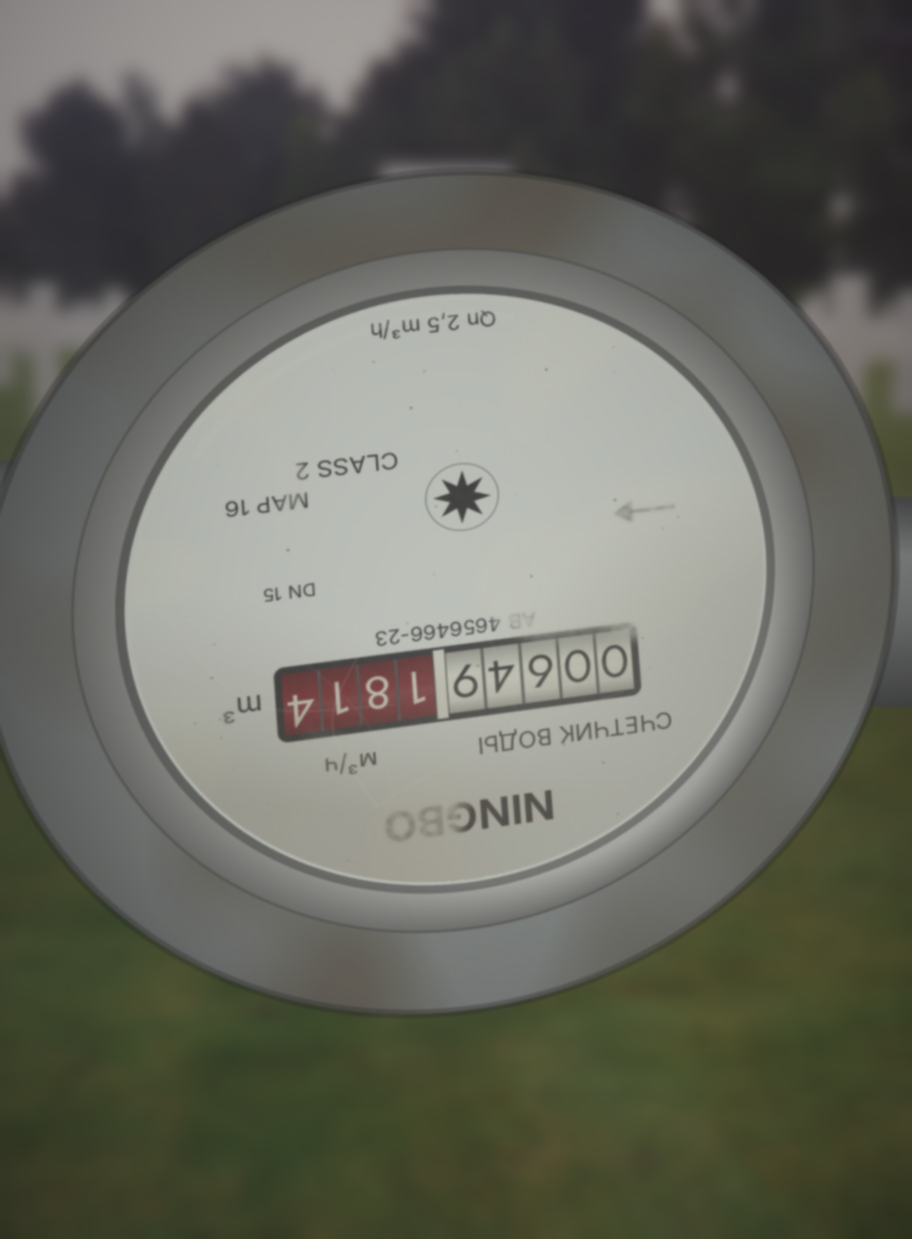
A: 649.1814 m³
